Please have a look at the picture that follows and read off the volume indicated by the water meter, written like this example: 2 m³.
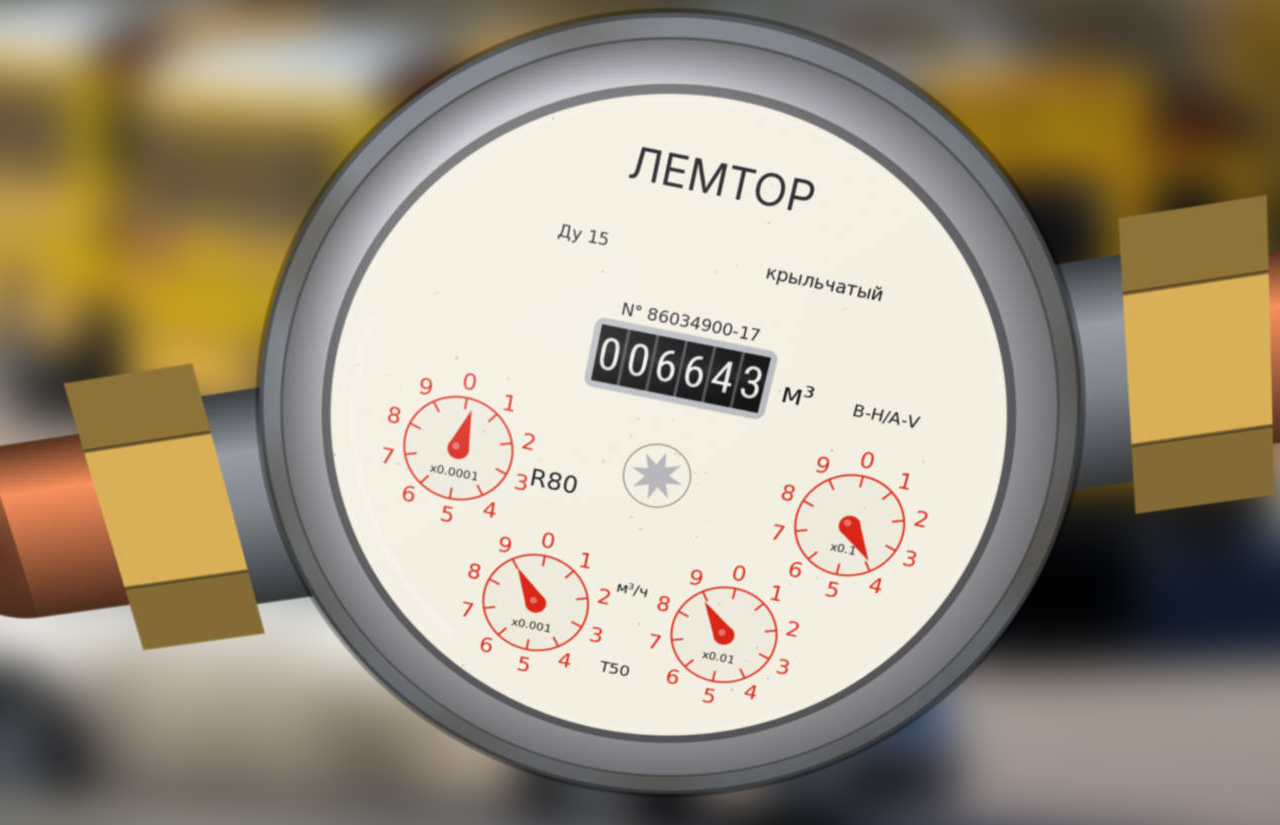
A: 6643.3890 m³
